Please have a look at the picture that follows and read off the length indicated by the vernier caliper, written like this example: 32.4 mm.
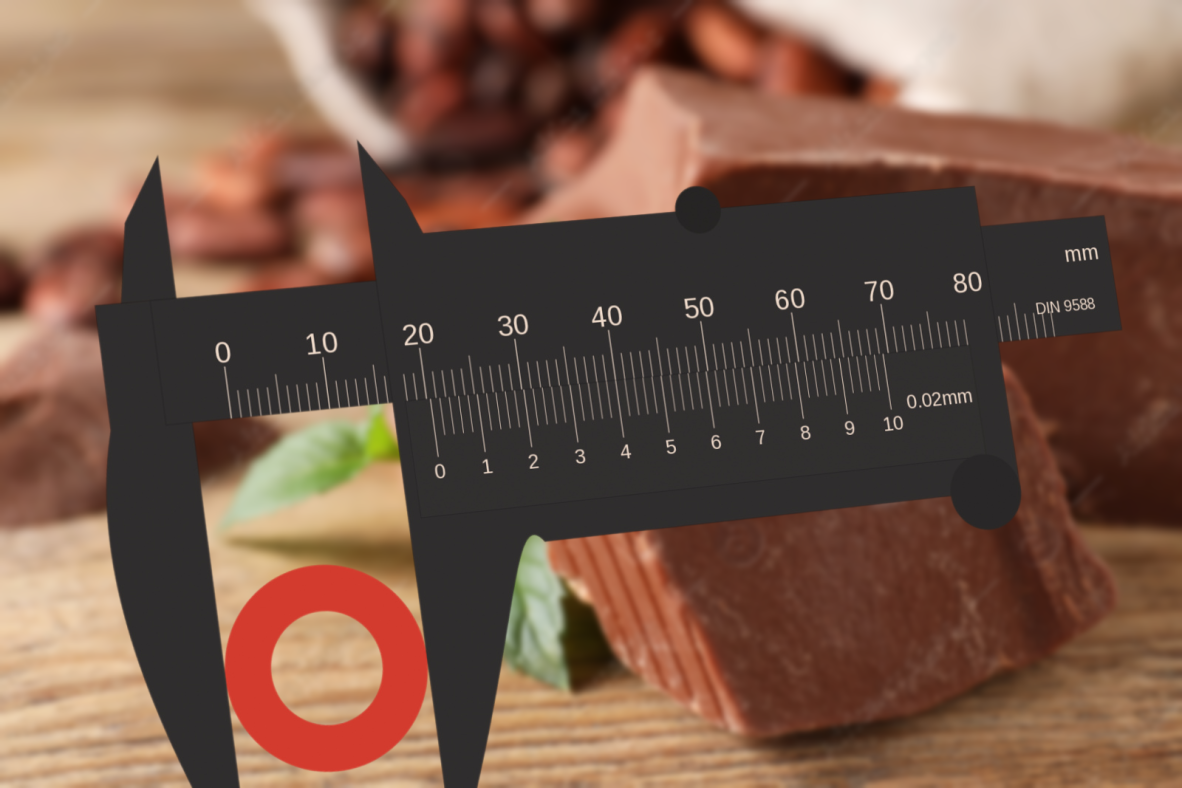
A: 20.4 mm
